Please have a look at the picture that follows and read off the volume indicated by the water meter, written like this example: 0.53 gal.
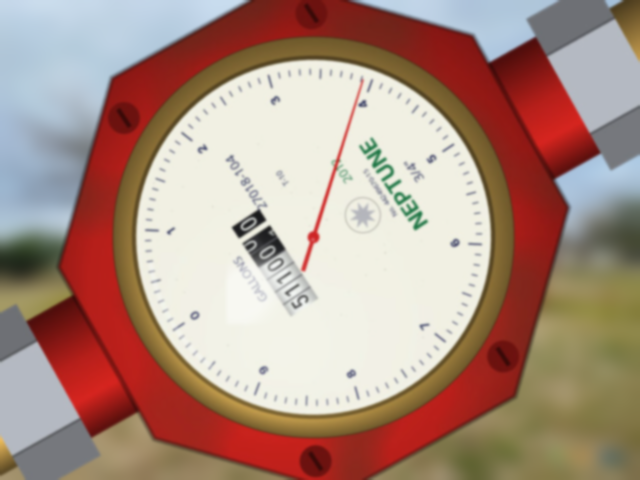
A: 5110003.9 gal
